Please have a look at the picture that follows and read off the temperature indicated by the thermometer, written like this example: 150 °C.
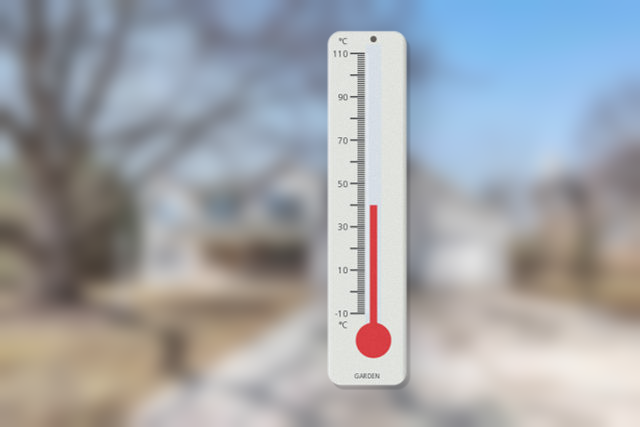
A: 40 °C
